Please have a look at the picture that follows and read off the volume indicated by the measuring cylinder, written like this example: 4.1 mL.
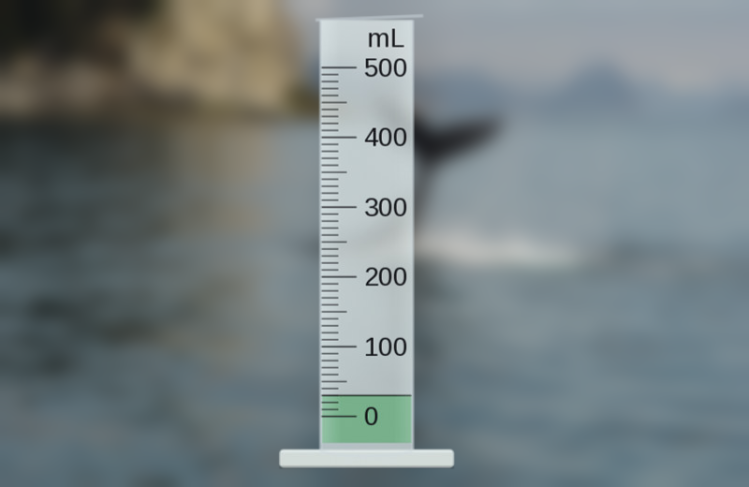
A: 30 mL
